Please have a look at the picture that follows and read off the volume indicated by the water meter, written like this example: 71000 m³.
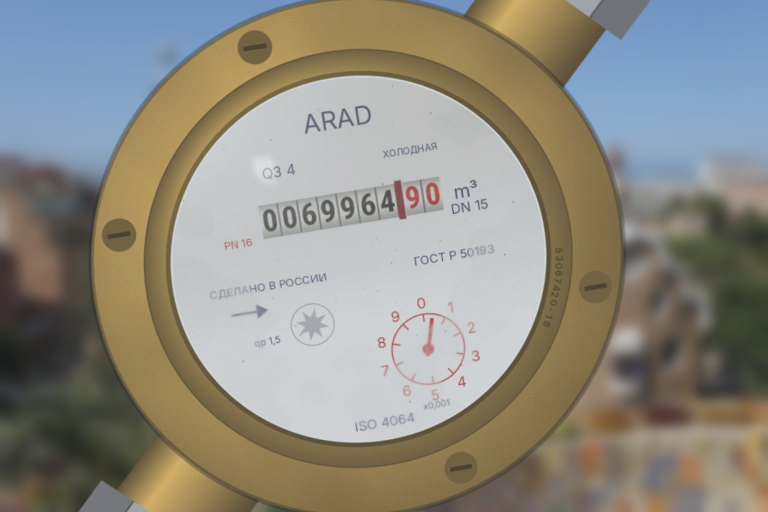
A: 69964.900 m³
